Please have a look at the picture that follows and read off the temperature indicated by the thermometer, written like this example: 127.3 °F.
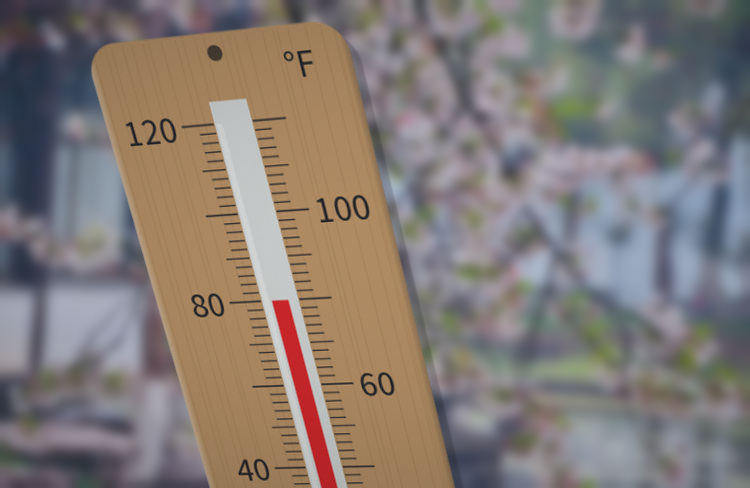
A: 80 °F
